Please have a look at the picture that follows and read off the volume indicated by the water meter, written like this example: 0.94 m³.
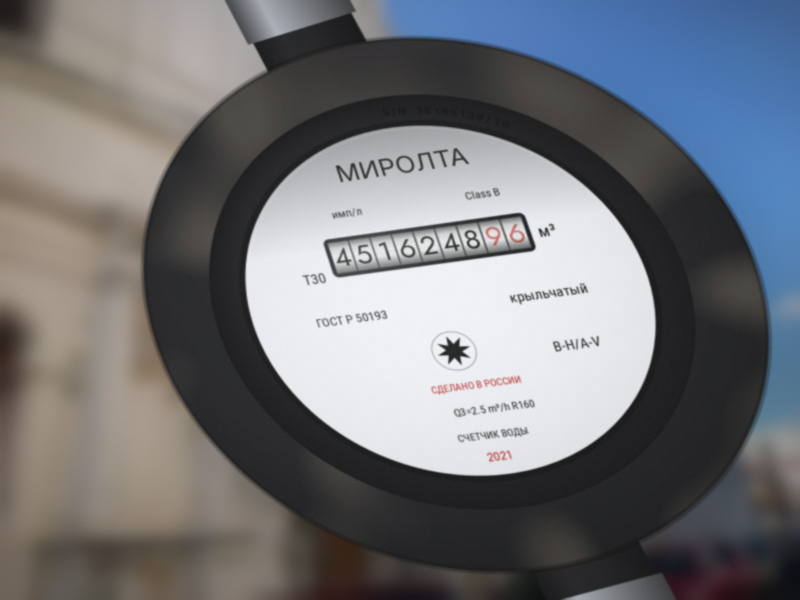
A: 4516248.96 m³
